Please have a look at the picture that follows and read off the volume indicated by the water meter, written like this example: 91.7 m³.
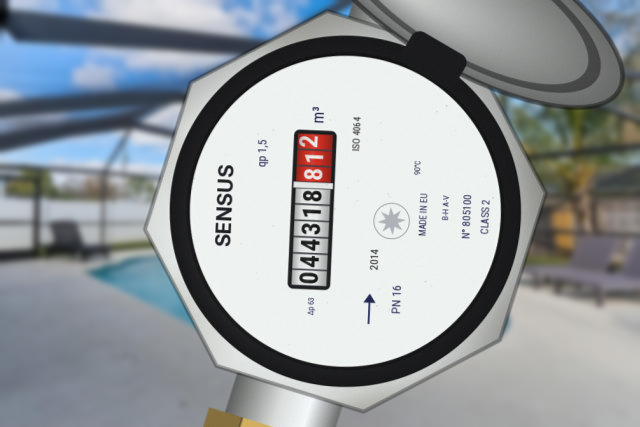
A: 44318.812 m³
